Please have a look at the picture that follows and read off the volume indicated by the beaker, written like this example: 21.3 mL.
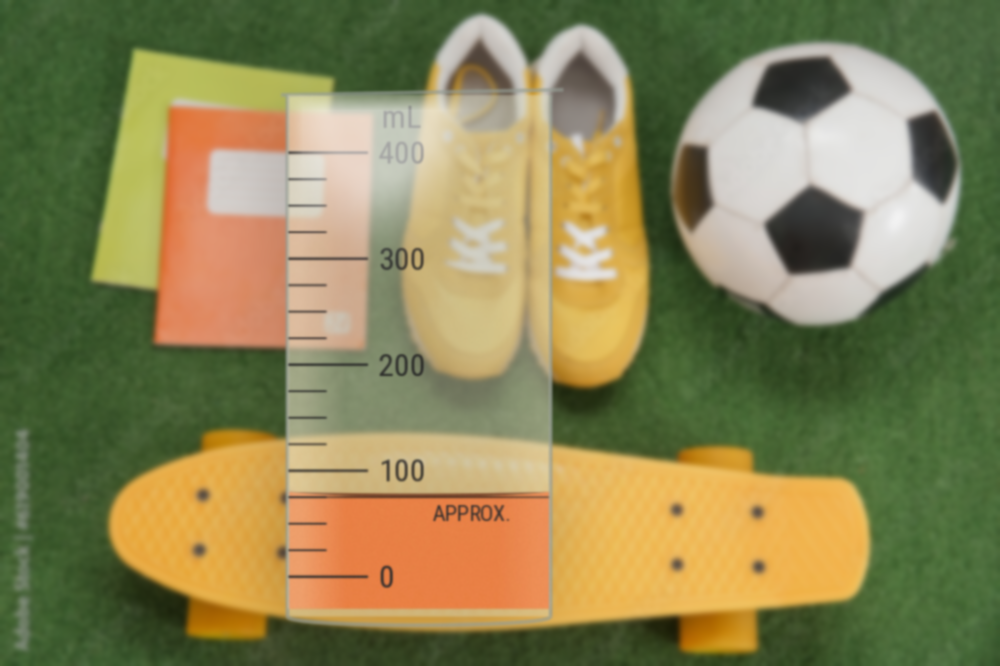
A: 75 mL
